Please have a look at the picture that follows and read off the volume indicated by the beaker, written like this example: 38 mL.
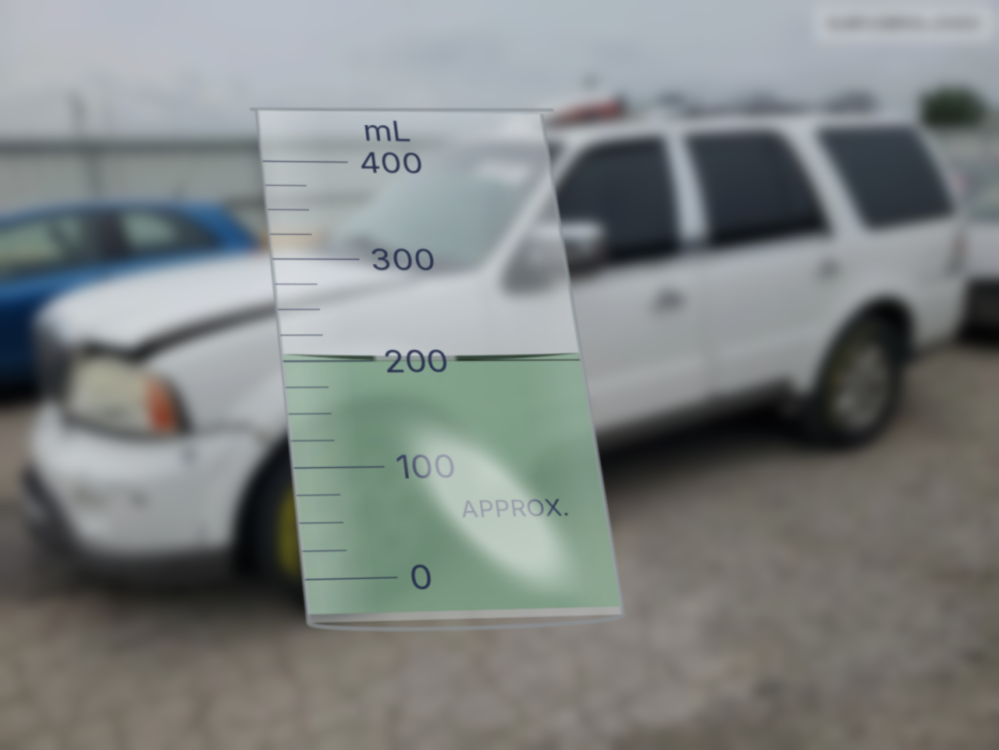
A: 200 mL
